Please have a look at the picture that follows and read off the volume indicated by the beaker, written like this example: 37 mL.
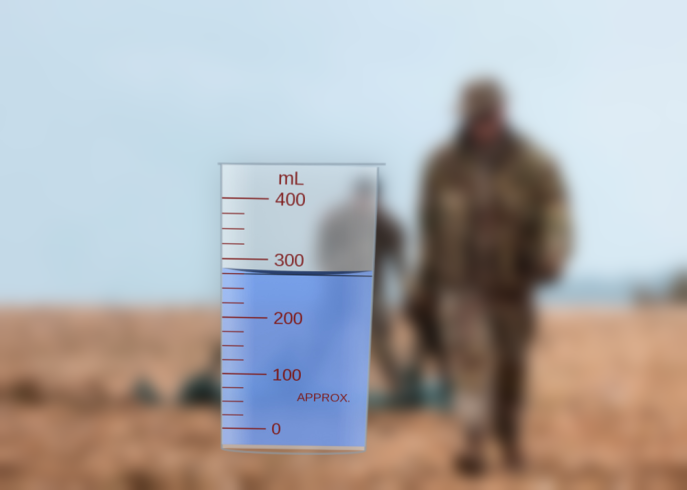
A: 275 mL
